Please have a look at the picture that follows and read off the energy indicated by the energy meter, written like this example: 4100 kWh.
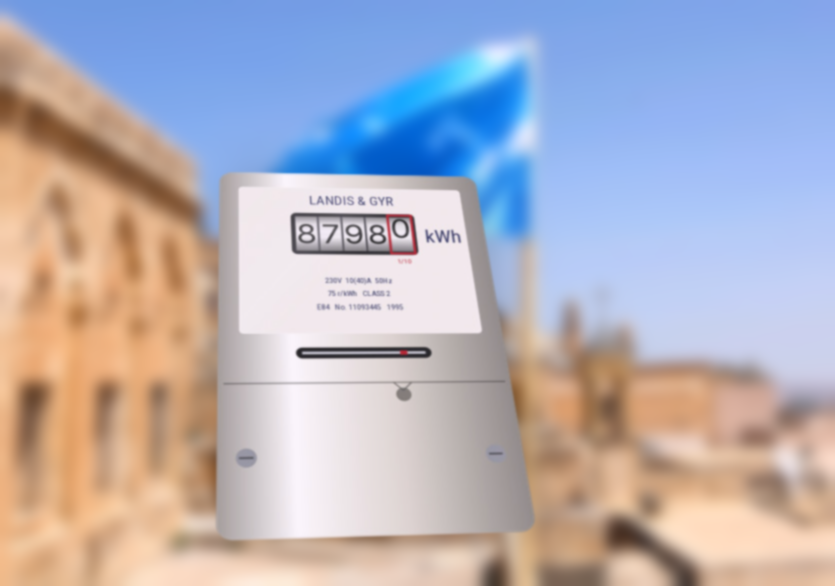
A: 8798.0 kWh
